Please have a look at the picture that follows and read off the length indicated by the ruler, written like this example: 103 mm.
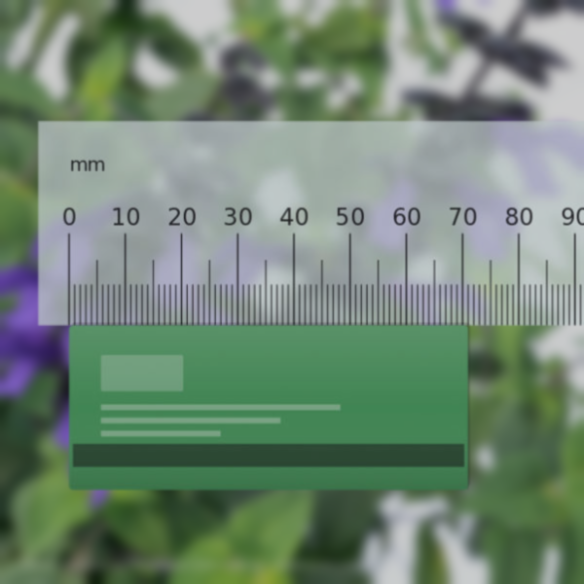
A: 71 mm
